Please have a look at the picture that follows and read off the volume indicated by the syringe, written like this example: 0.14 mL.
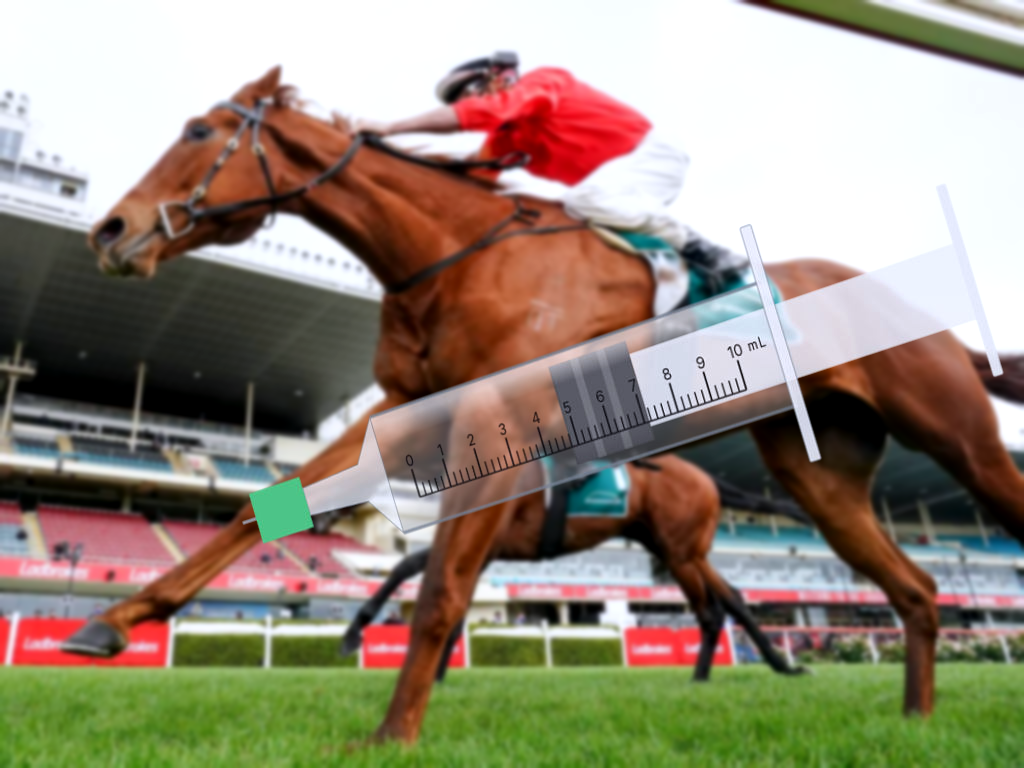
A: 4.8 mL
